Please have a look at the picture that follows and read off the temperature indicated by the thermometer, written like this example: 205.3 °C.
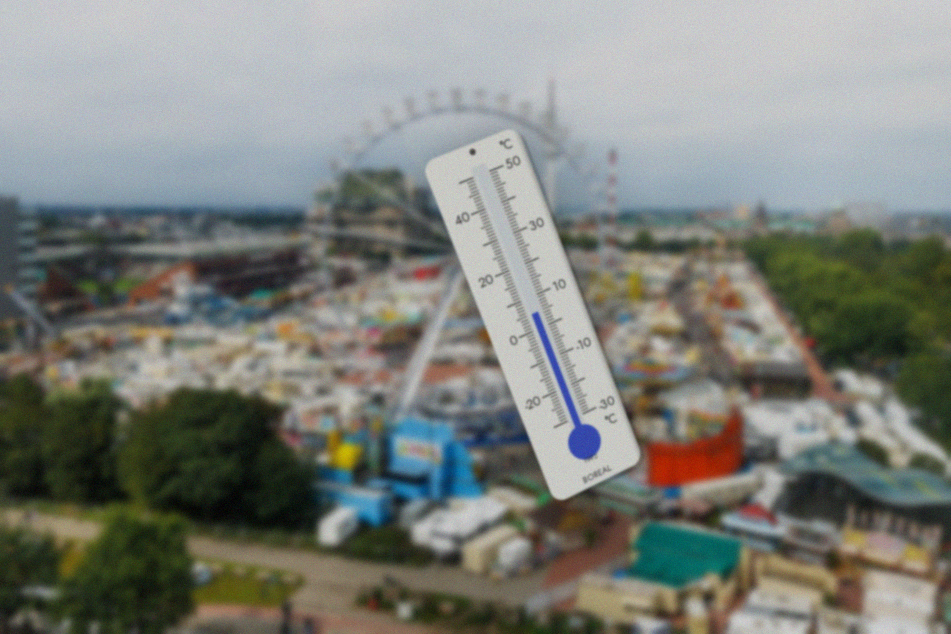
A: 5 °C
